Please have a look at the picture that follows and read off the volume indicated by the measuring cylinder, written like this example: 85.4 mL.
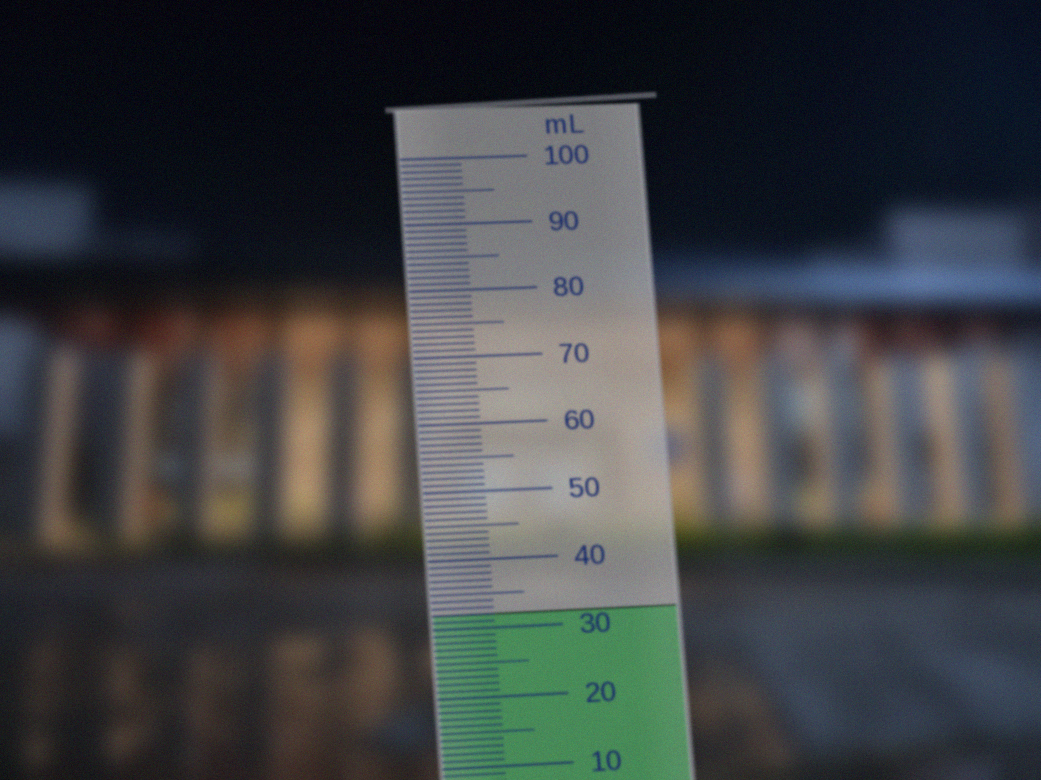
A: 32 mL
